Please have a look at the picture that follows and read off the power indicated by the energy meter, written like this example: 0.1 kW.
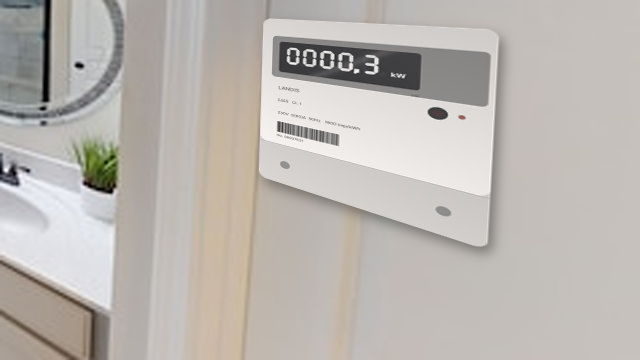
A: 0.3 kW
